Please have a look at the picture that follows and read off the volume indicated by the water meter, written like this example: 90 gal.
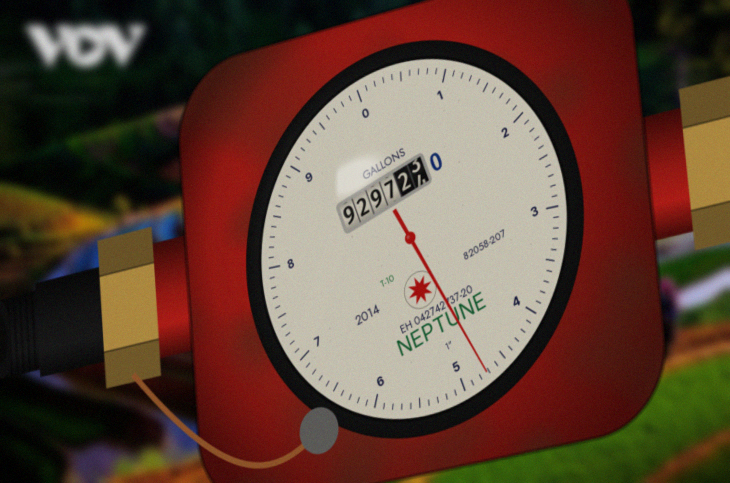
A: 9297234.7 gal
